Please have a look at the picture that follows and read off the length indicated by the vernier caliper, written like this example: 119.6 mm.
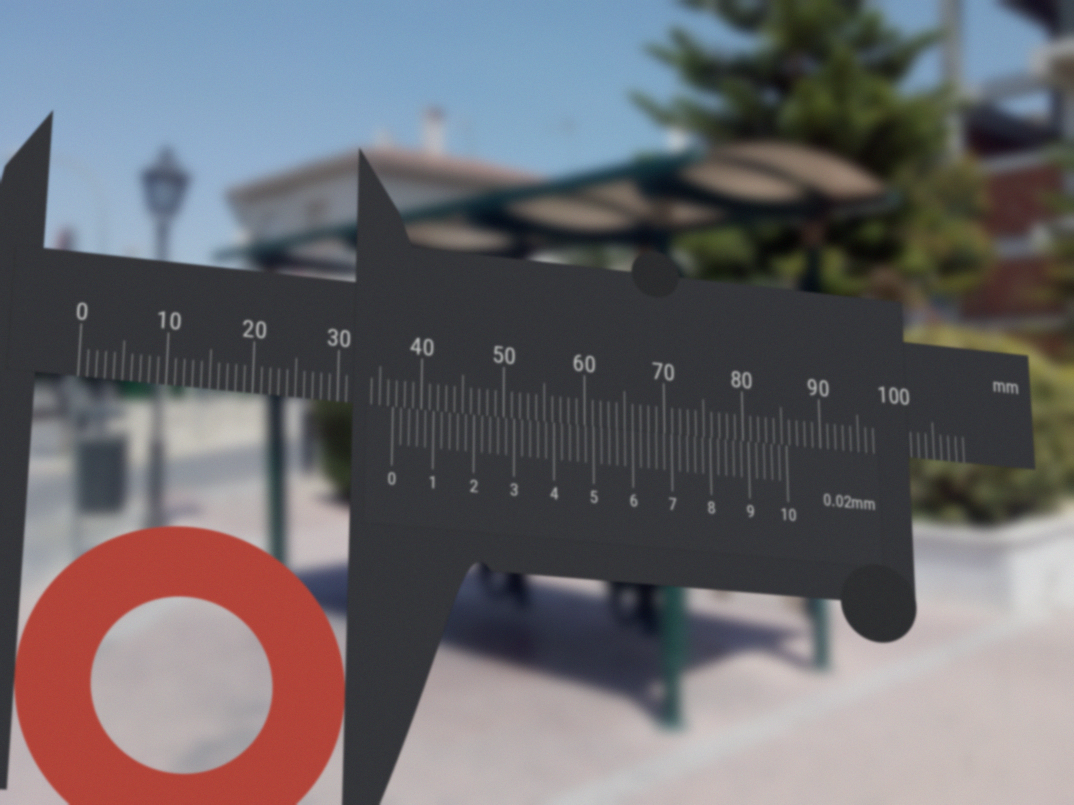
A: 36.6 mm
